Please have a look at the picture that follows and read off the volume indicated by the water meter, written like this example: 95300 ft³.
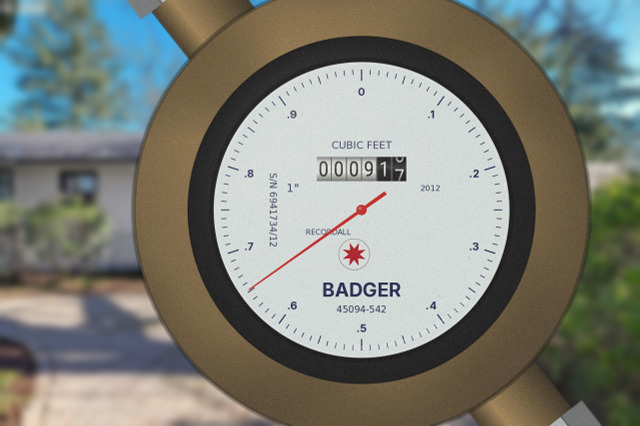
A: 916.65 ft³
